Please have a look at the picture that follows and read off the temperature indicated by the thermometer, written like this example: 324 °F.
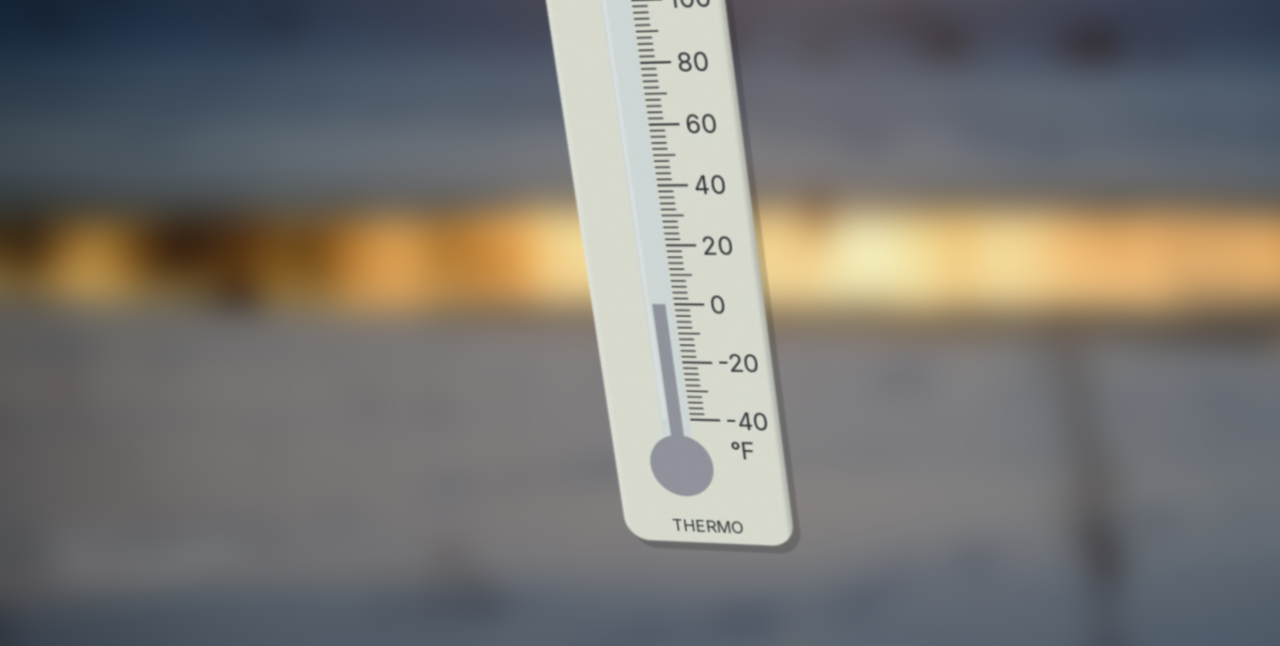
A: 0 °F
